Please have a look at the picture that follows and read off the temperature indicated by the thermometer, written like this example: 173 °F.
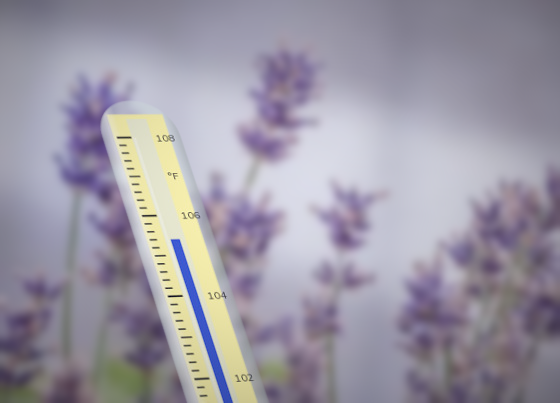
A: 105.4 °F
